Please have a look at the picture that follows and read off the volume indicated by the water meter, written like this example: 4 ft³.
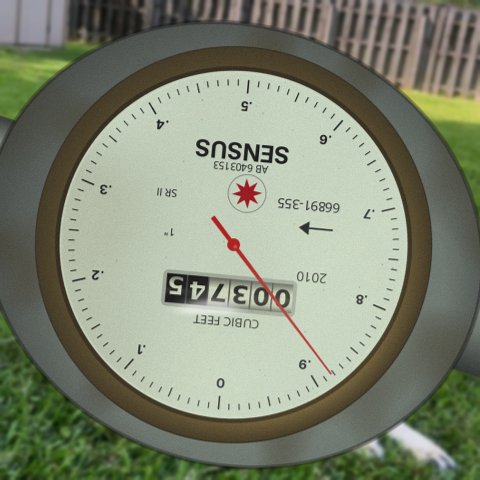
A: 3744.88 ft³
